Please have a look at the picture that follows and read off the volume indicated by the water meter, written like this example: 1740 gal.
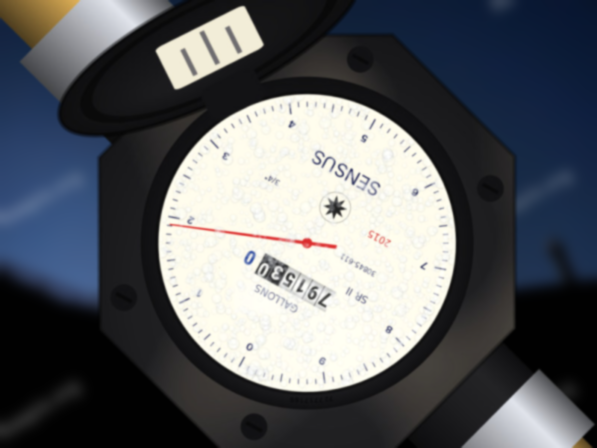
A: 7915301.9 gal
